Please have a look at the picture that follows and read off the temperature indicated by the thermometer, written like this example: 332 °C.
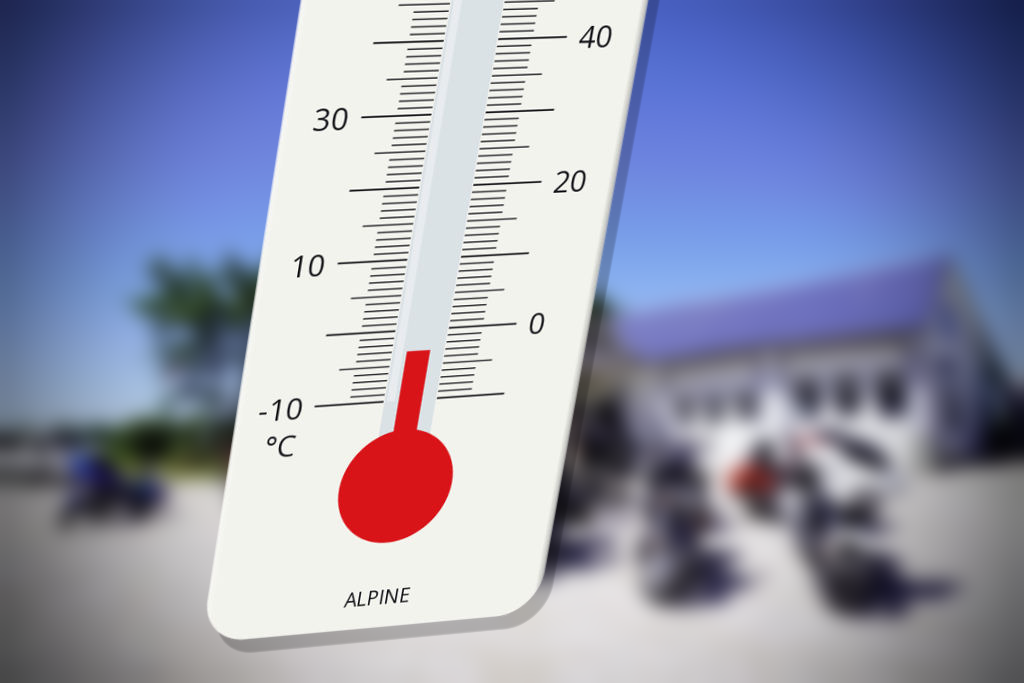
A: -3 °C
